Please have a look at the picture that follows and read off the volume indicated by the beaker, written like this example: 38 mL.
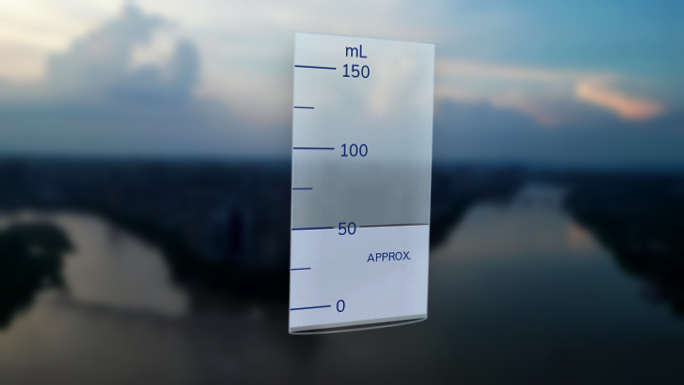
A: 50 mL
